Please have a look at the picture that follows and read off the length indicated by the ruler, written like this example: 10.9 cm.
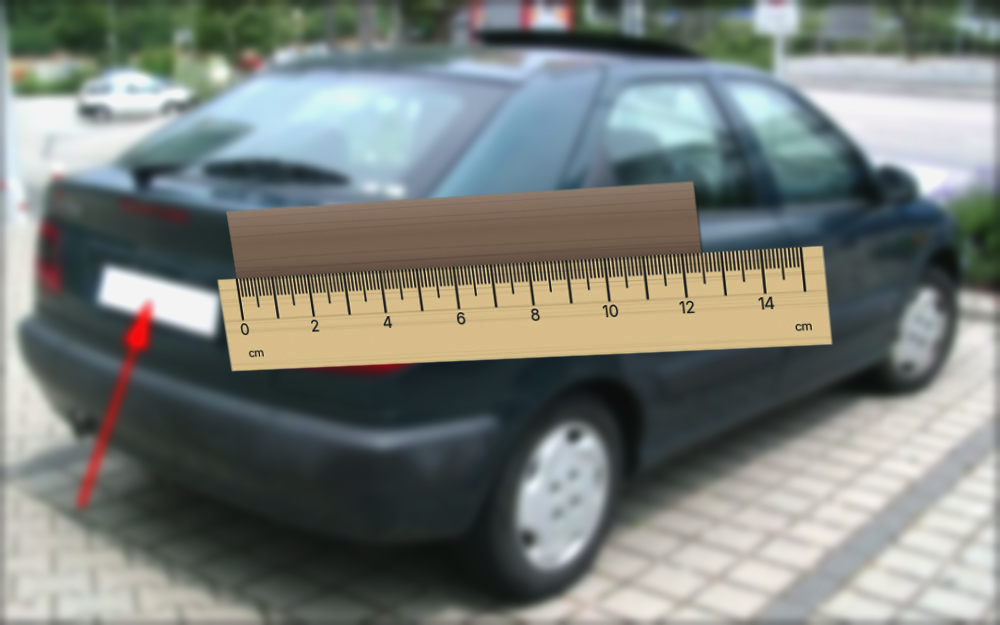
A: 12.5 cm
